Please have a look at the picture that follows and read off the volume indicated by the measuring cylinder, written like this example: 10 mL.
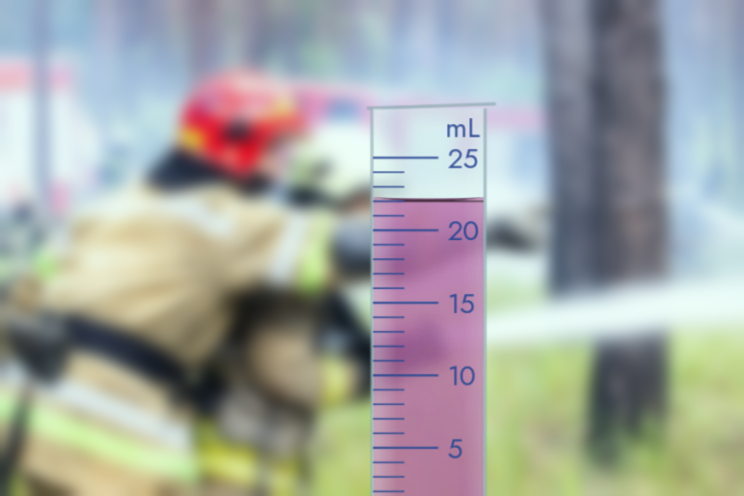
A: 22 mL
